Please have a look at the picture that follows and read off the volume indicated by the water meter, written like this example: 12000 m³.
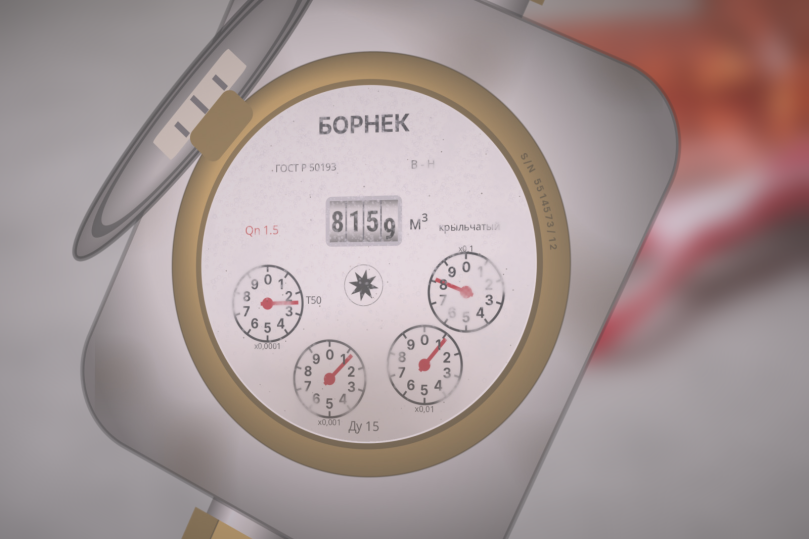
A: 8158.8112 m³
